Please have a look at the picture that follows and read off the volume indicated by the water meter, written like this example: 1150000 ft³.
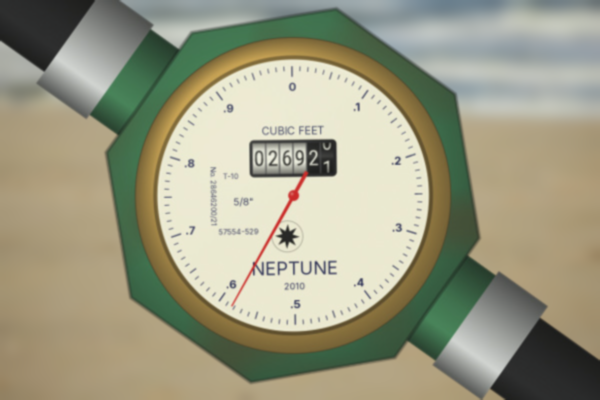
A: 26920.58 ft³
